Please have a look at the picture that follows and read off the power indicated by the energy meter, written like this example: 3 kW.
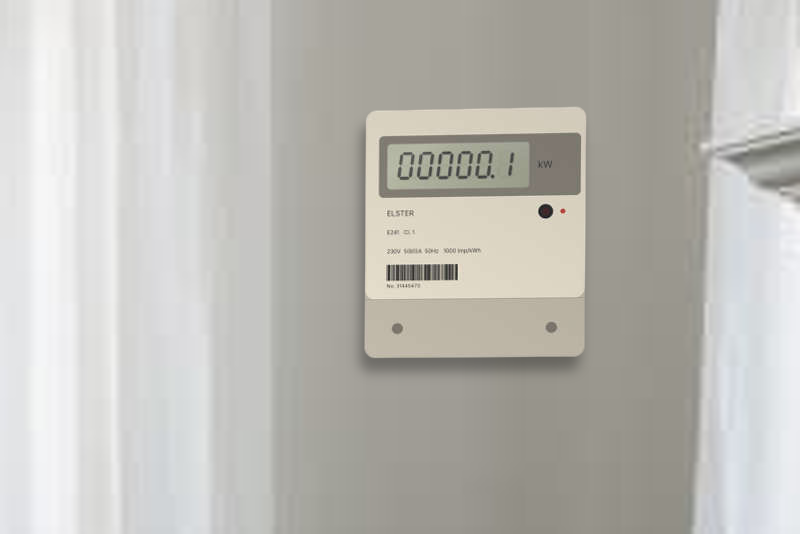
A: 0.1 kW
